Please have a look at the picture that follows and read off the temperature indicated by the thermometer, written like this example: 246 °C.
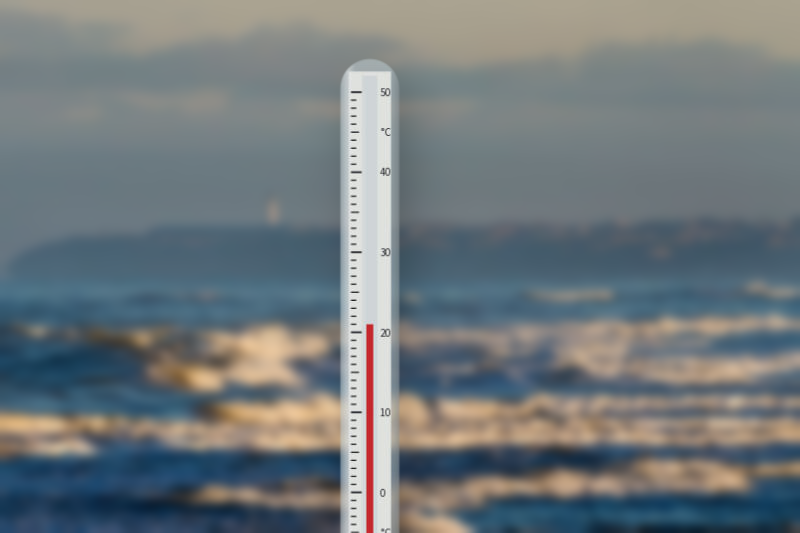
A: 21 °C
